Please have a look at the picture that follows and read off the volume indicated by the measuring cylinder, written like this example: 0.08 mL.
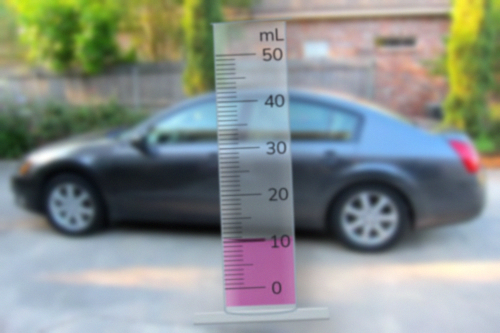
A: 10 mL
